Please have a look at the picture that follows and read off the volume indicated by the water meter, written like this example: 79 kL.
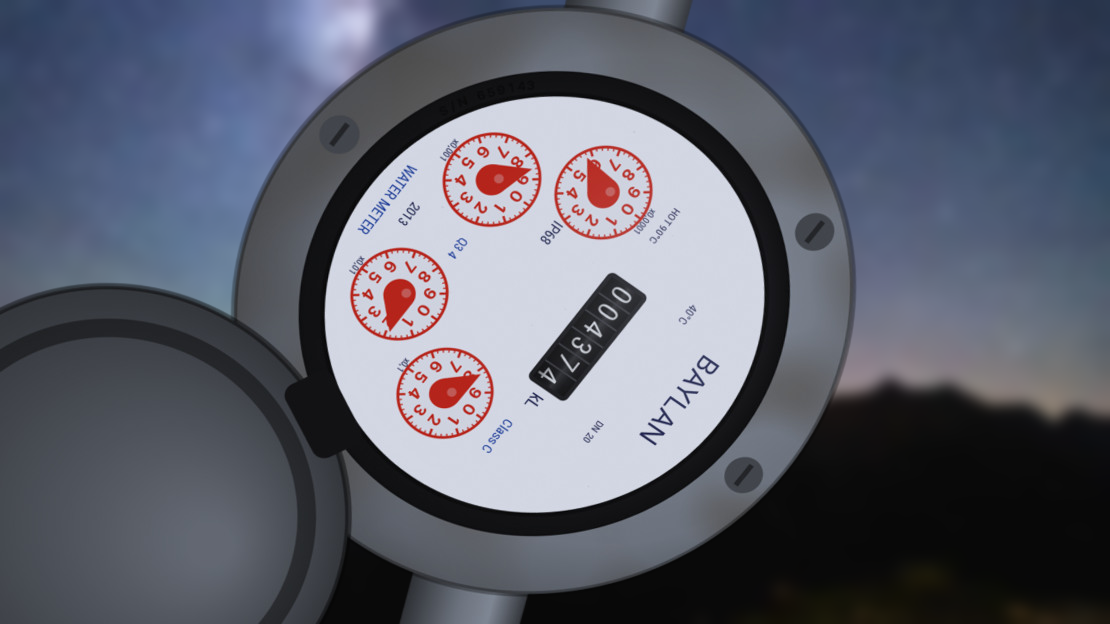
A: 4373.8185 kL
